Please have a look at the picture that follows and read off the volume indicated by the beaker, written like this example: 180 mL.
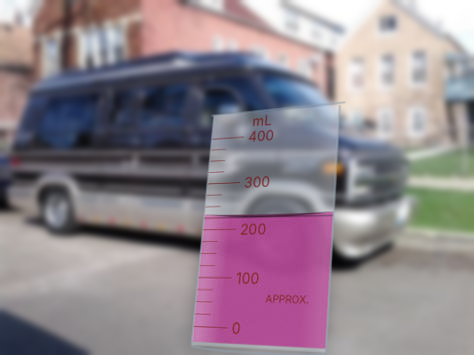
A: 225 mL
